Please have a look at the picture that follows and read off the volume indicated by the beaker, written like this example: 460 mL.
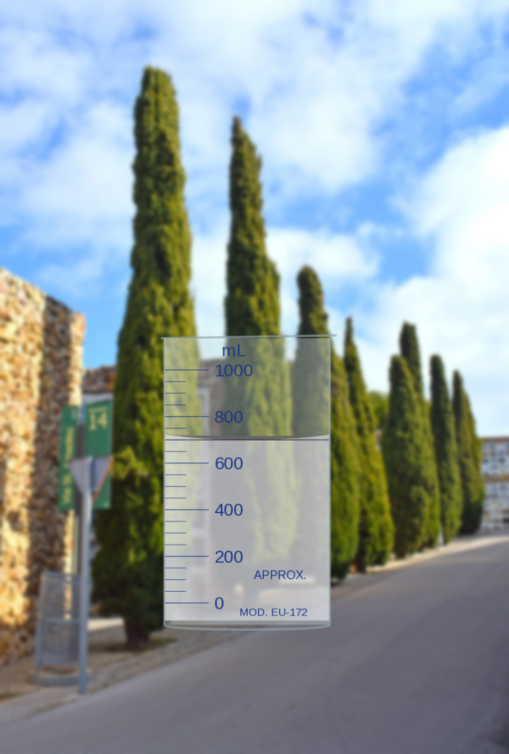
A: 700 mL
